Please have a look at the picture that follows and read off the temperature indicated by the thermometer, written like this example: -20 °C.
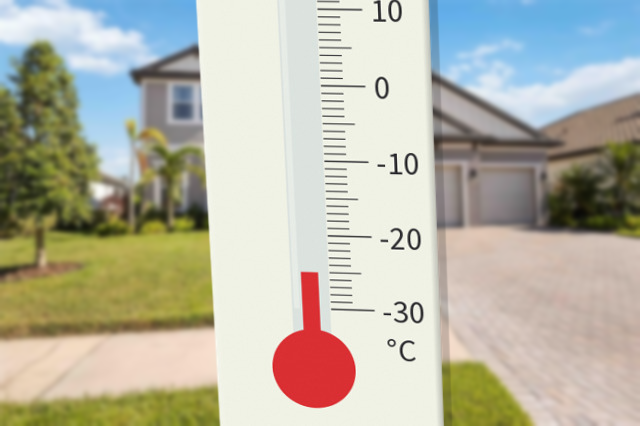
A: -25 °C
